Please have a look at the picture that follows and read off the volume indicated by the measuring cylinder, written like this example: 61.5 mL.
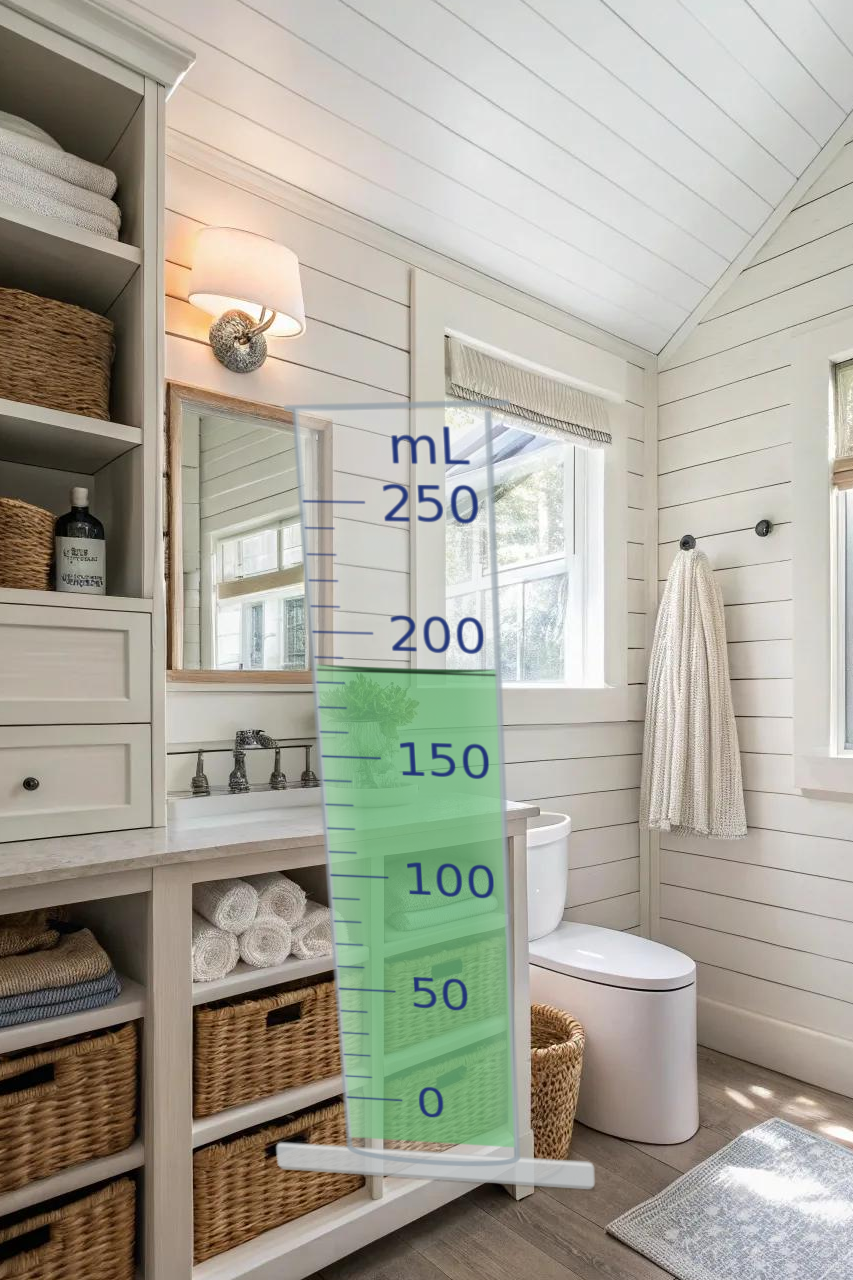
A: 185 mL
